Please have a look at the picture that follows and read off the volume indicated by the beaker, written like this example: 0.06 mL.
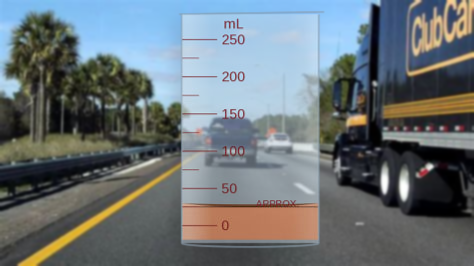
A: 25 mL
